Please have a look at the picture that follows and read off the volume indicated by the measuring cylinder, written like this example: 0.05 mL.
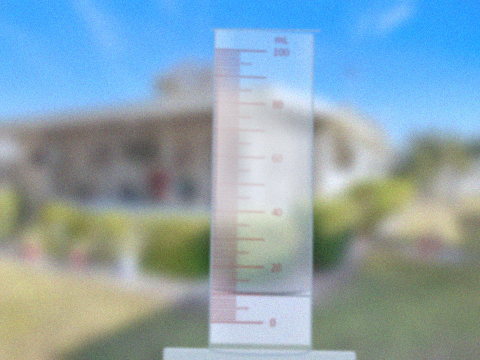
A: 10 mL
